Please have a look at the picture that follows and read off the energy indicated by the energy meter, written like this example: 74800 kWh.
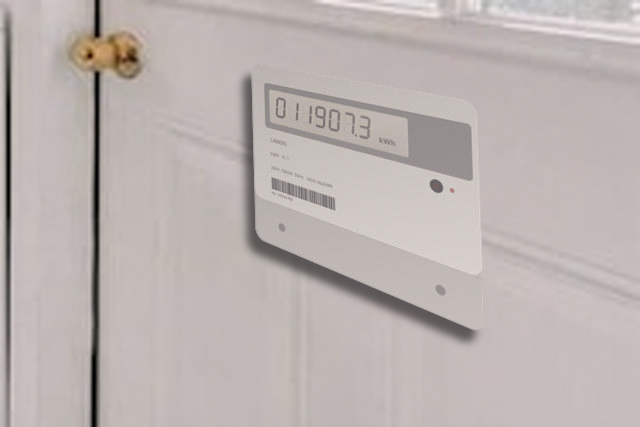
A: 11907.3 kWh
